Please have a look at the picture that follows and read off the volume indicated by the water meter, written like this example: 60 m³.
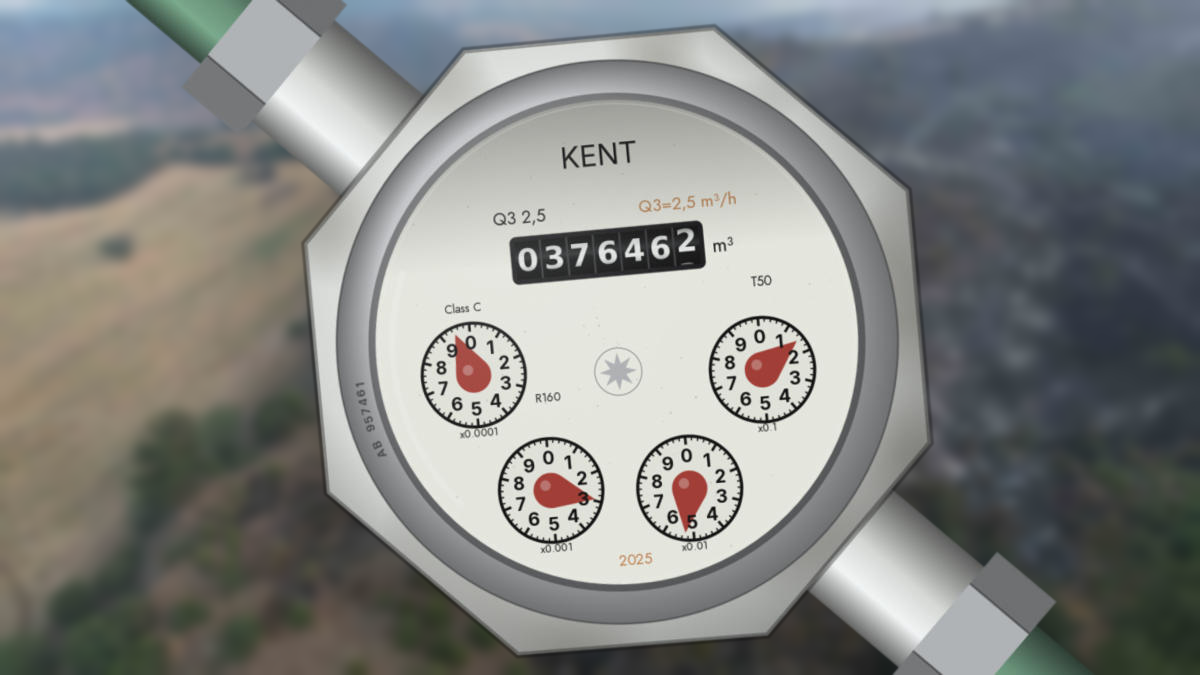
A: 376462.1529 m³
